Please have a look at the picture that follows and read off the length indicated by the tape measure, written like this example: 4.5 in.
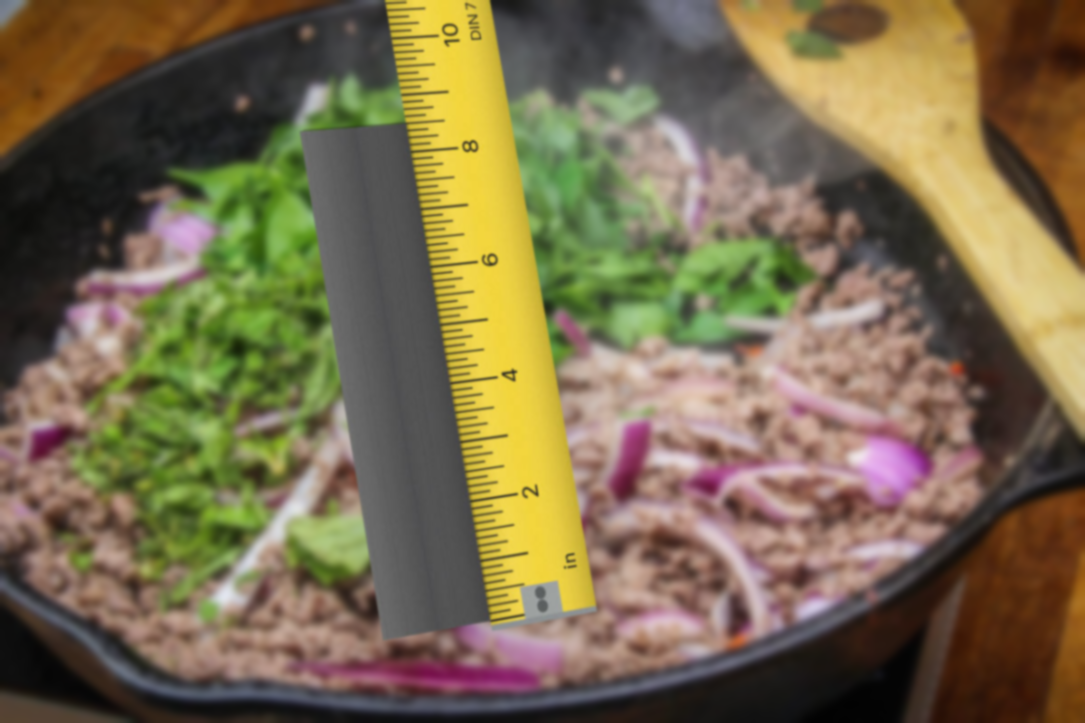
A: 8.5 in
